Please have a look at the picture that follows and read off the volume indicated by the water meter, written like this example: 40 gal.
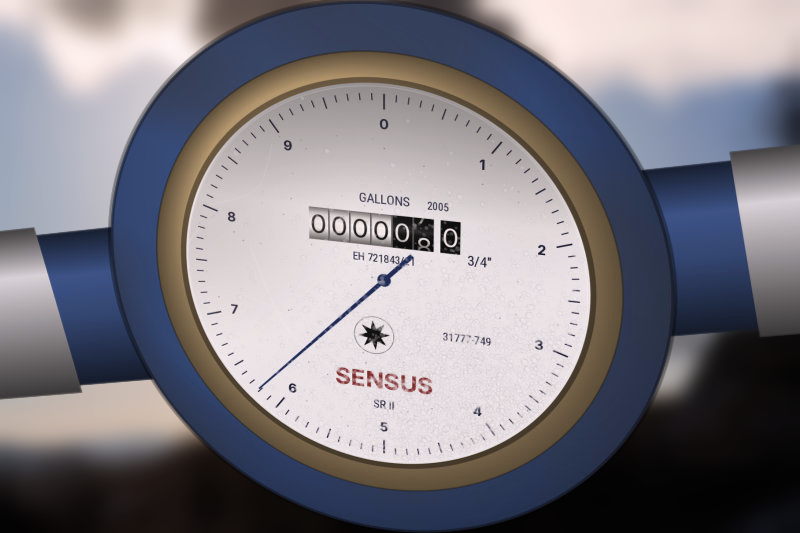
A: 76.2 gal
